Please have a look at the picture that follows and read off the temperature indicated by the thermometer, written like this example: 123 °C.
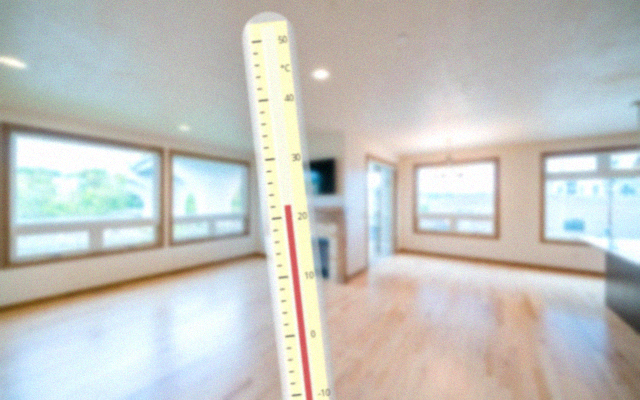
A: 22 °C
